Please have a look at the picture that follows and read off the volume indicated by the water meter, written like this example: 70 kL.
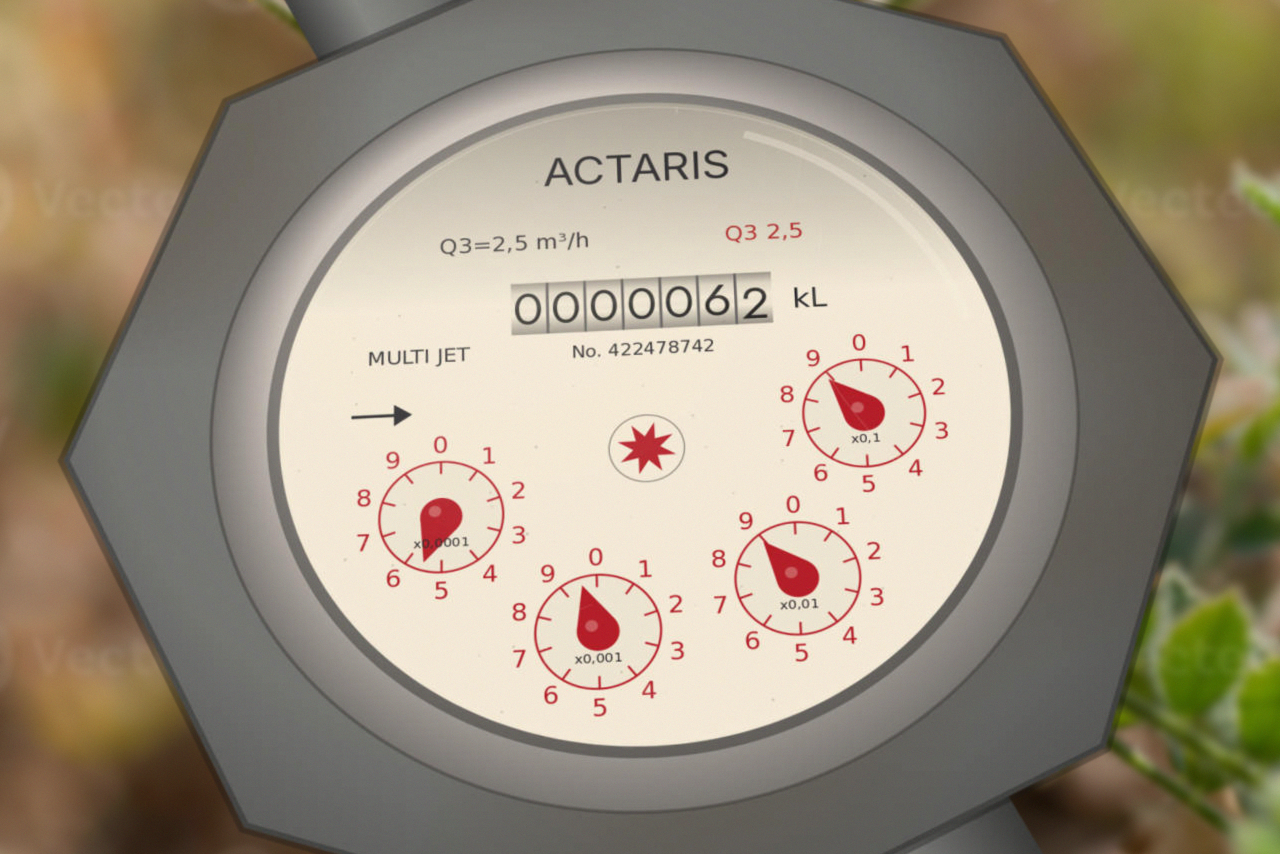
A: 61.8895 kL
